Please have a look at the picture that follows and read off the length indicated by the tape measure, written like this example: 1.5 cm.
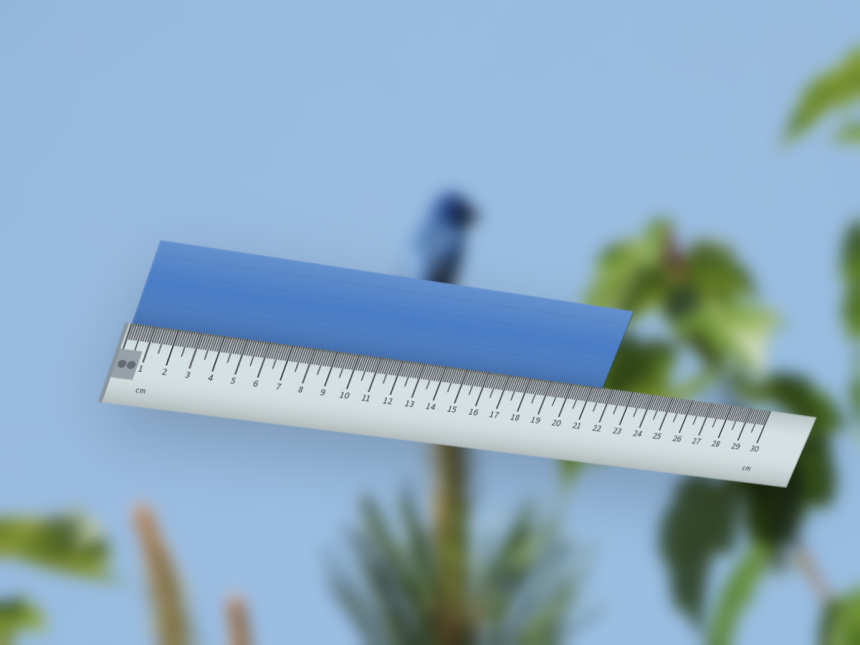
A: 21.5 cm
